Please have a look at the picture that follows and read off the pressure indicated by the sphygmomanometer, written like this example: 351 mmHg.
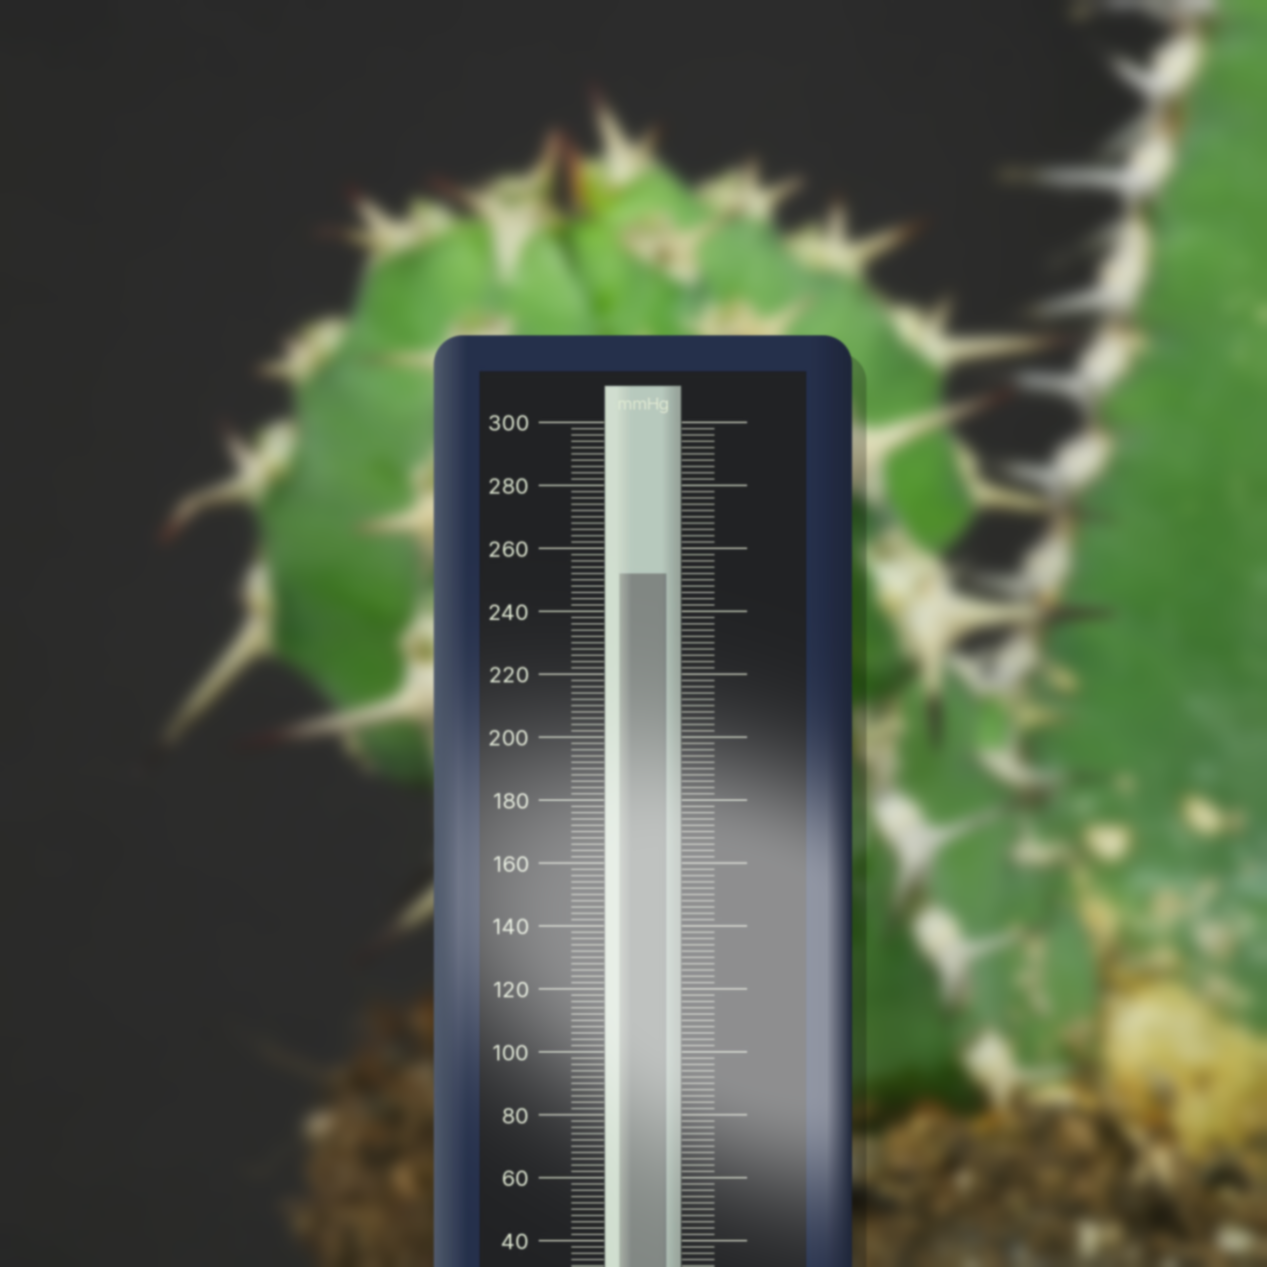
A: 252 mmHg
